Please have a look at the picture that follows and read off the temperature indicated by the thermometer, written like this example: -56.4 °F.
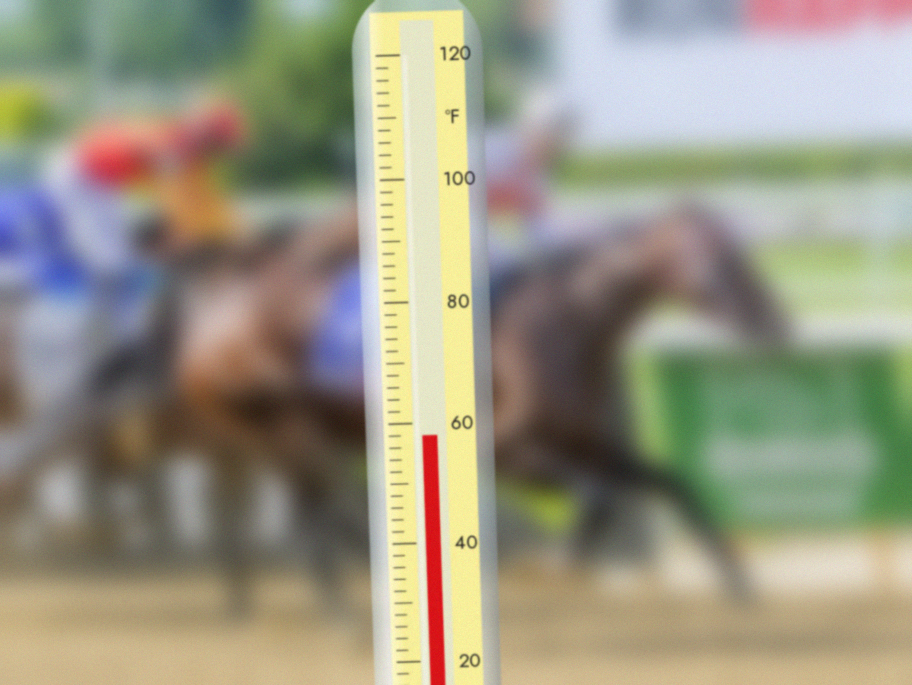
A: 58 °F
